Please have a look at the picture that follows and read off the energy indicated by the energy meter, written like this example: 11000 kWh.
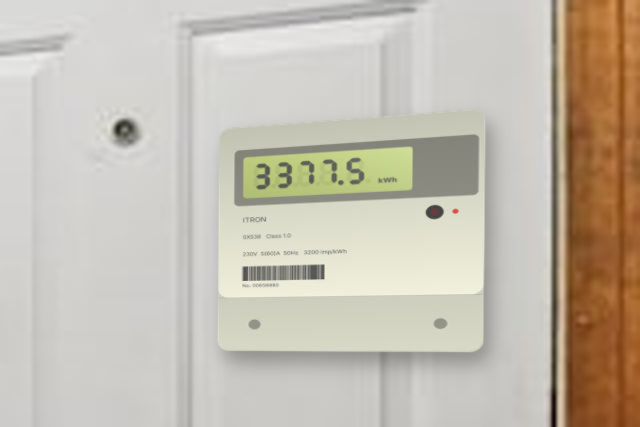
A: 3377.5 kWh
